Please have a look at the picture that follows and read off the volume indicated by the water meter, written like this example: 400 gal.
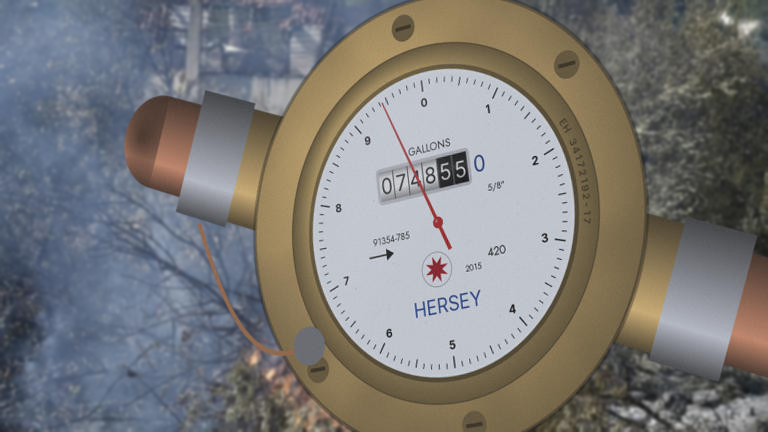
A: 748549.4 gal
